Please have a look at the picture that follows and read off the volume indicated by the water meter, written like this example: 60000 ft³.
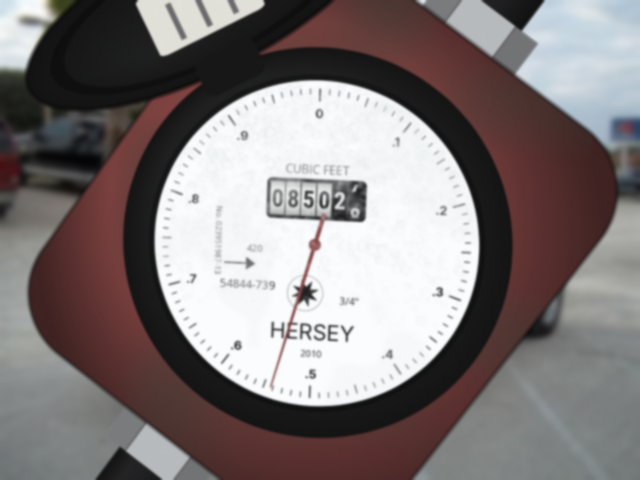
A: 85027.54 ft³
